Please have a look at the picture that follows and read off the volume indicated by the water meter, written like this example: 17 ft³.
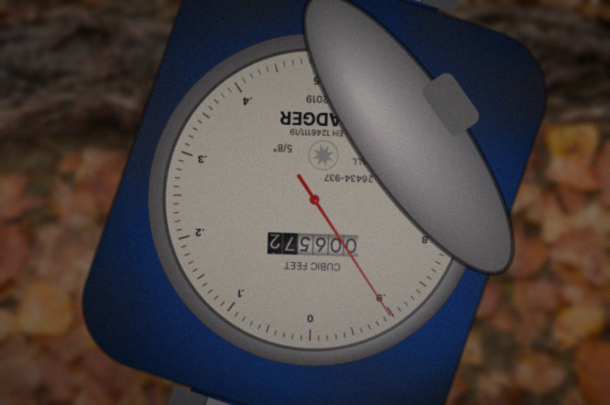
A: 6571.90 ft³
